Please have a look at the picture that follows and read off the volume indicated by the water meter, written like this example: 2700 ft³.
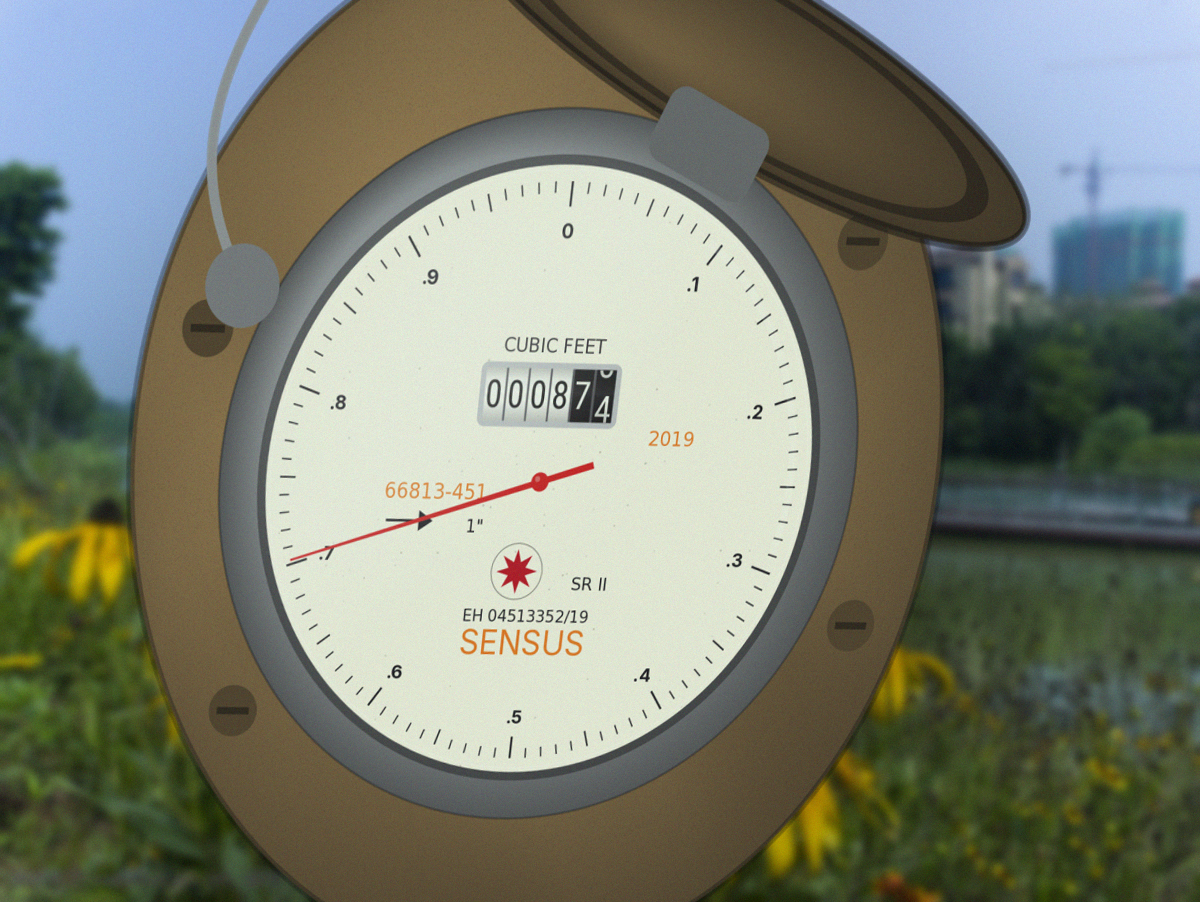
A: 873.70 ft³
